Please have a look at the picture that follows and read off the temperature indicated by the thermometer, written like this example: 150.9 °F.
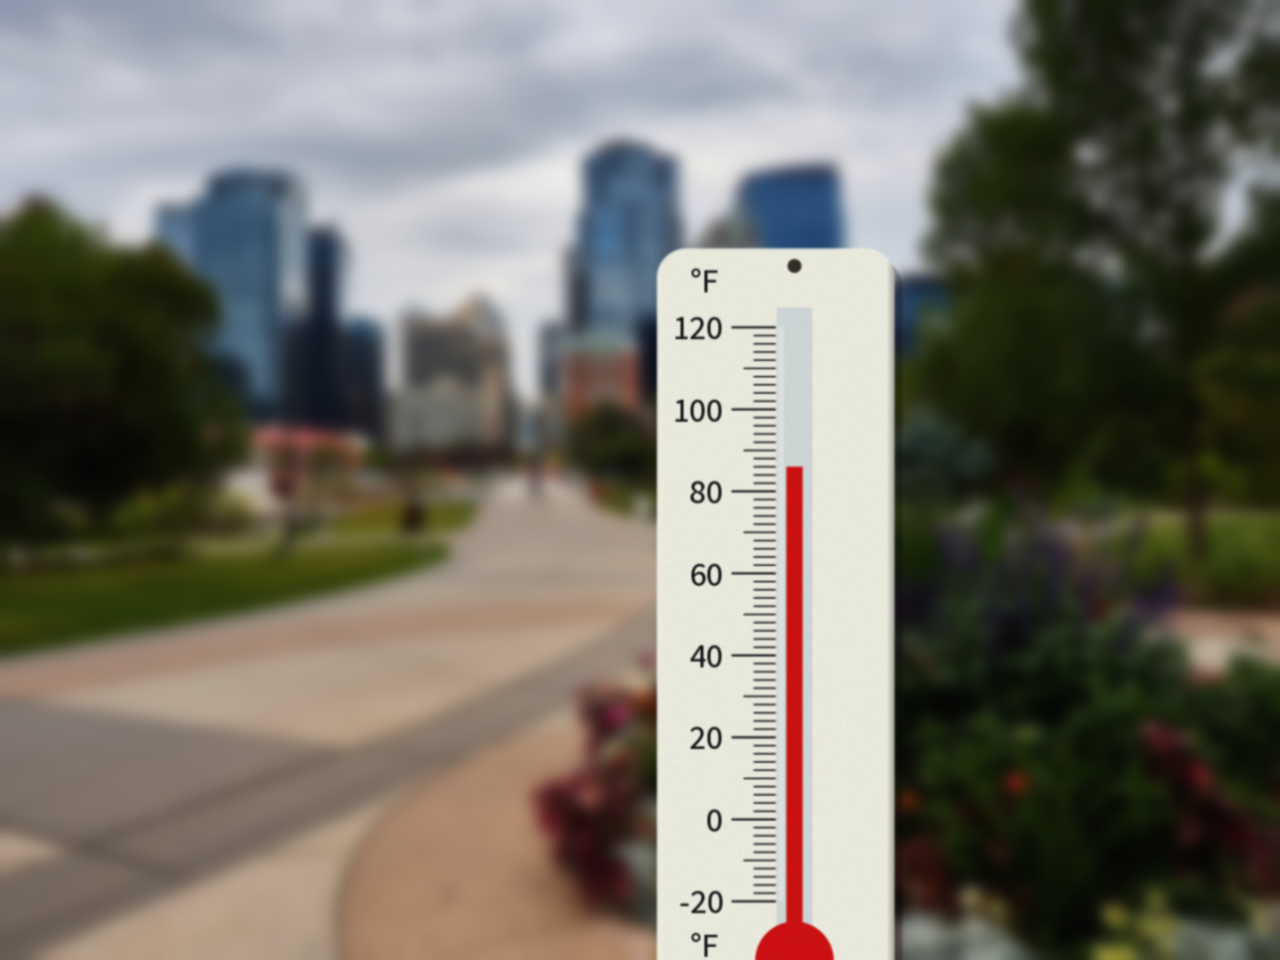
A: 86 °F
